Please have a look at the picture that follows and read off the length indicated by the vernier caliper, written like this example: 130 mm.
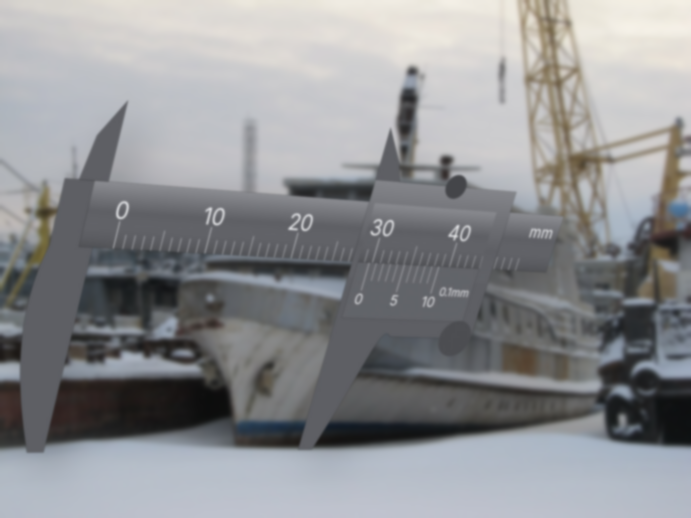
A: 29.6 mm
